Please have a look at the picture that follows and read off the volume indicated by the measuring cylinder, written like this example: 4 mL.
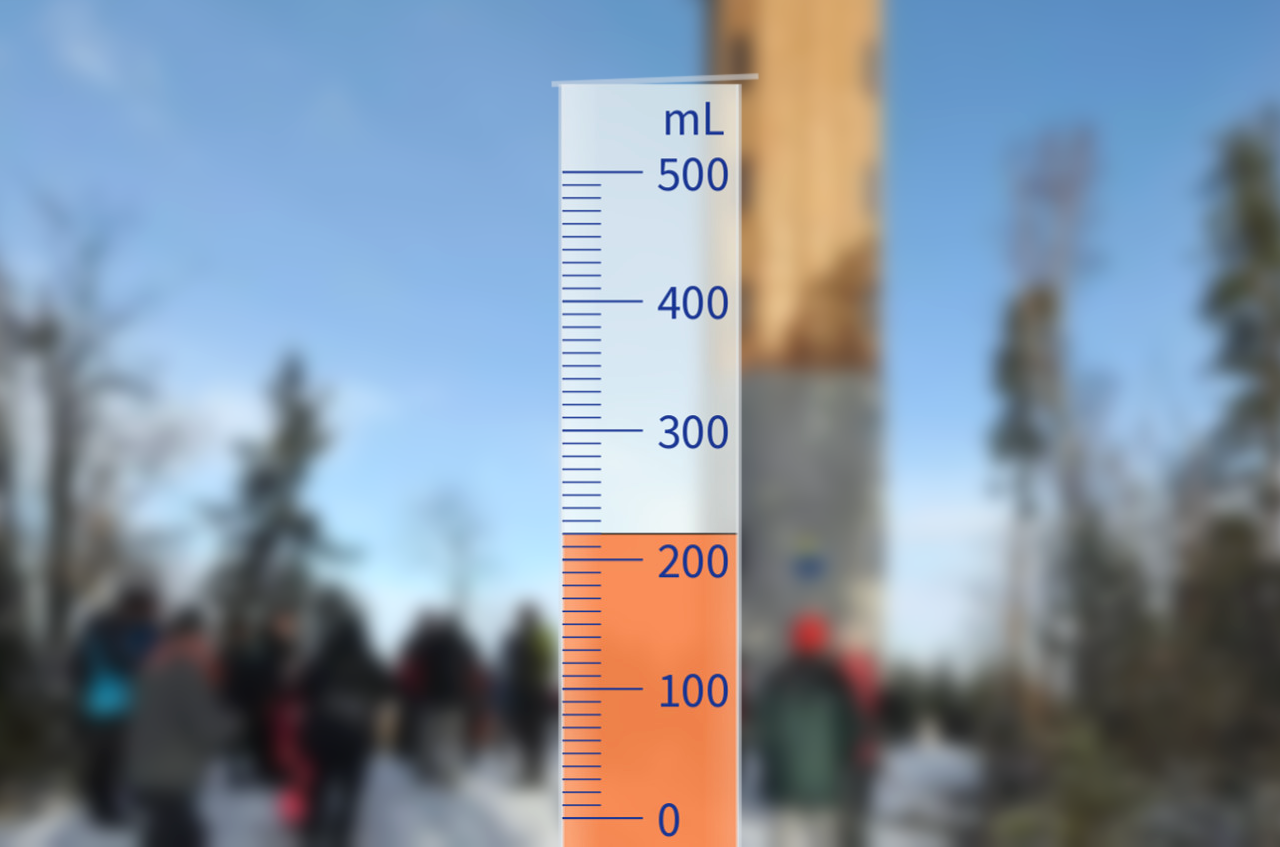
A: 220 mL
